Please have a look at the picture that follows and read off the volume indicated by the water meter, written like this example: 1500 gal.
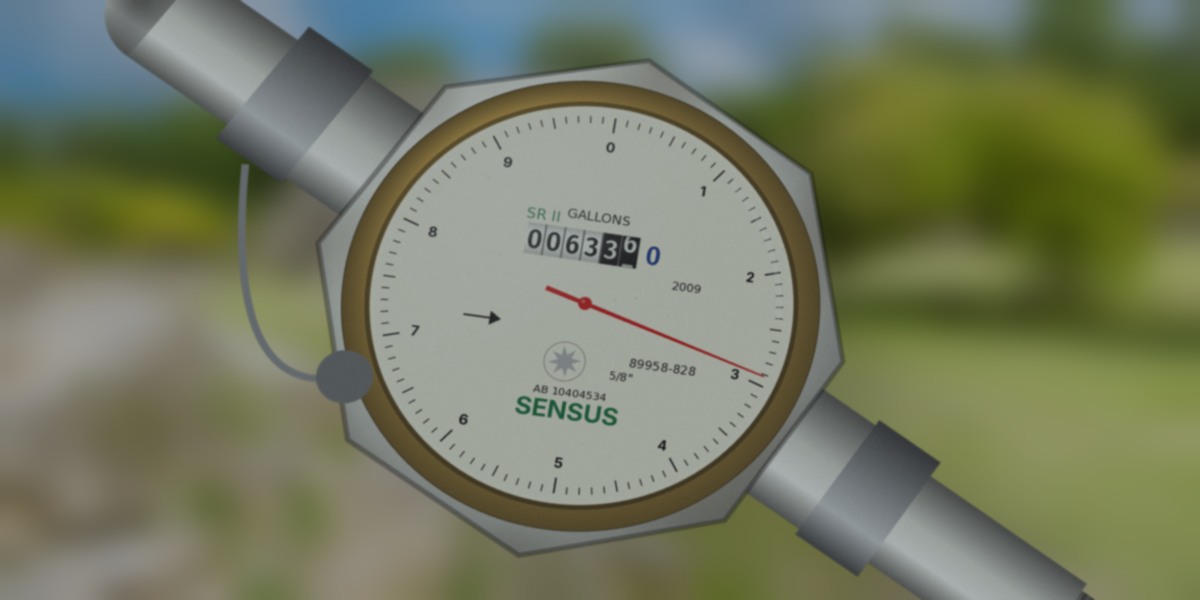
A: 63362.9 gal
